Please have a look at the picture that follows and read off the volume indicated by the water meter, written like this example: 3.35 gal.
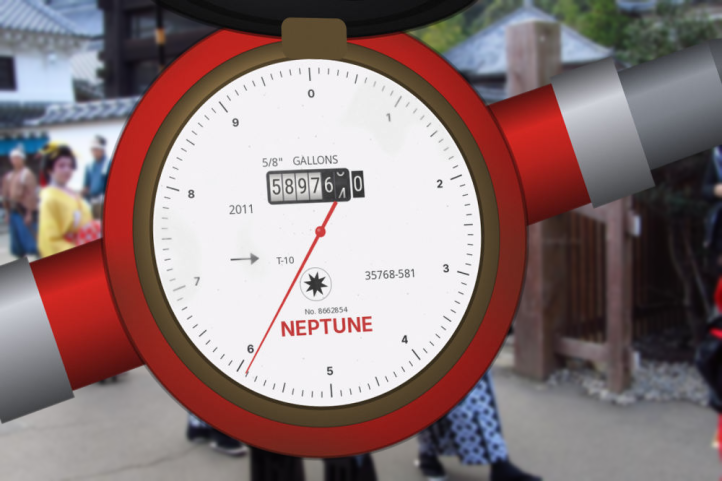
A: 5897635.9 gal
